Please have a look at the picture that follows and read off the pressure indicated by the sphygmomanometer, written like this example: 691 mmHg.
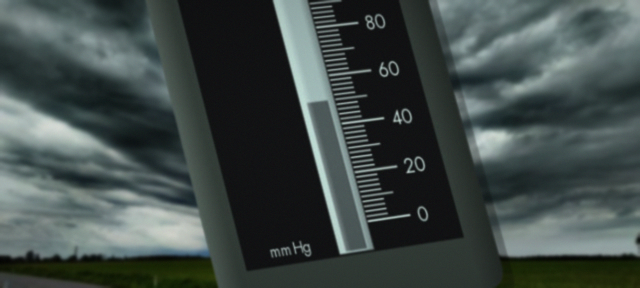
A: 50 mmHg
